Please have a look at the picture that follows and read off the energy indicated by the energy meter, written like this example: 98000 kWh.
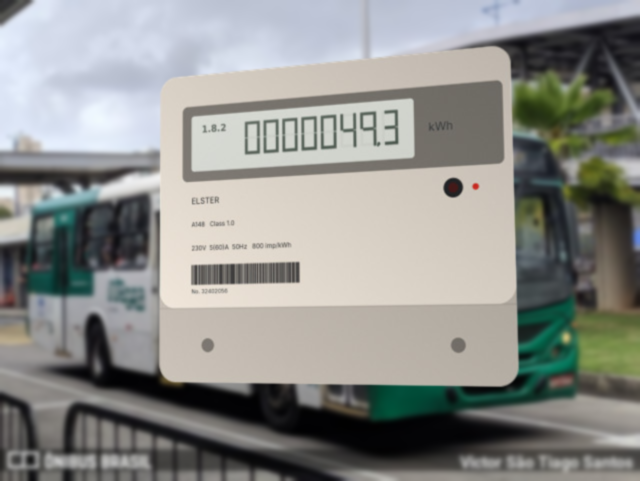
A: 49.3 kWh
